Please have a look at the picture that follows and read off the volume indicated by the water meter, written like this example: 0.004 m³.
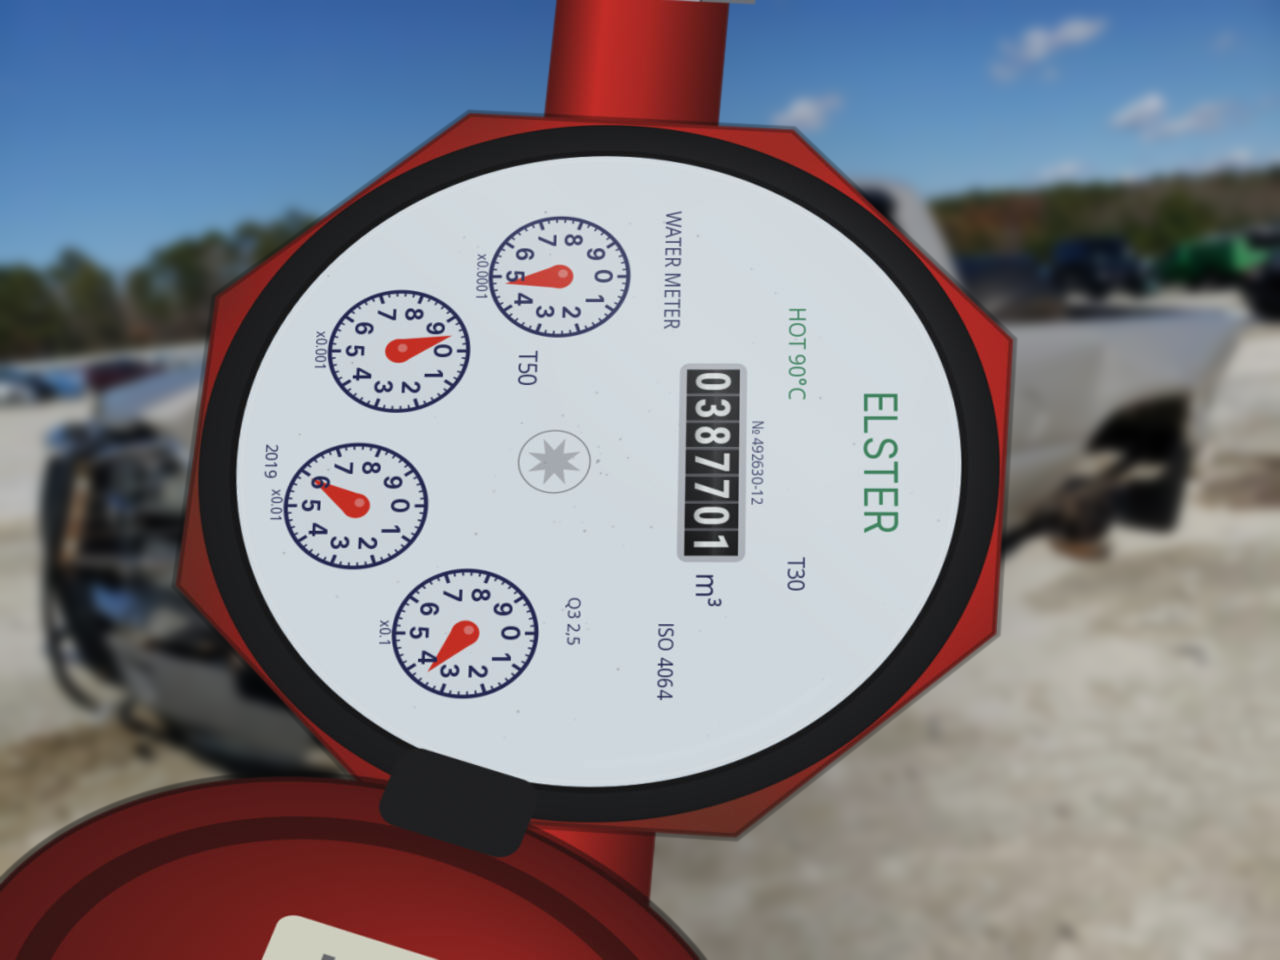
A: 387701.3594 m³
